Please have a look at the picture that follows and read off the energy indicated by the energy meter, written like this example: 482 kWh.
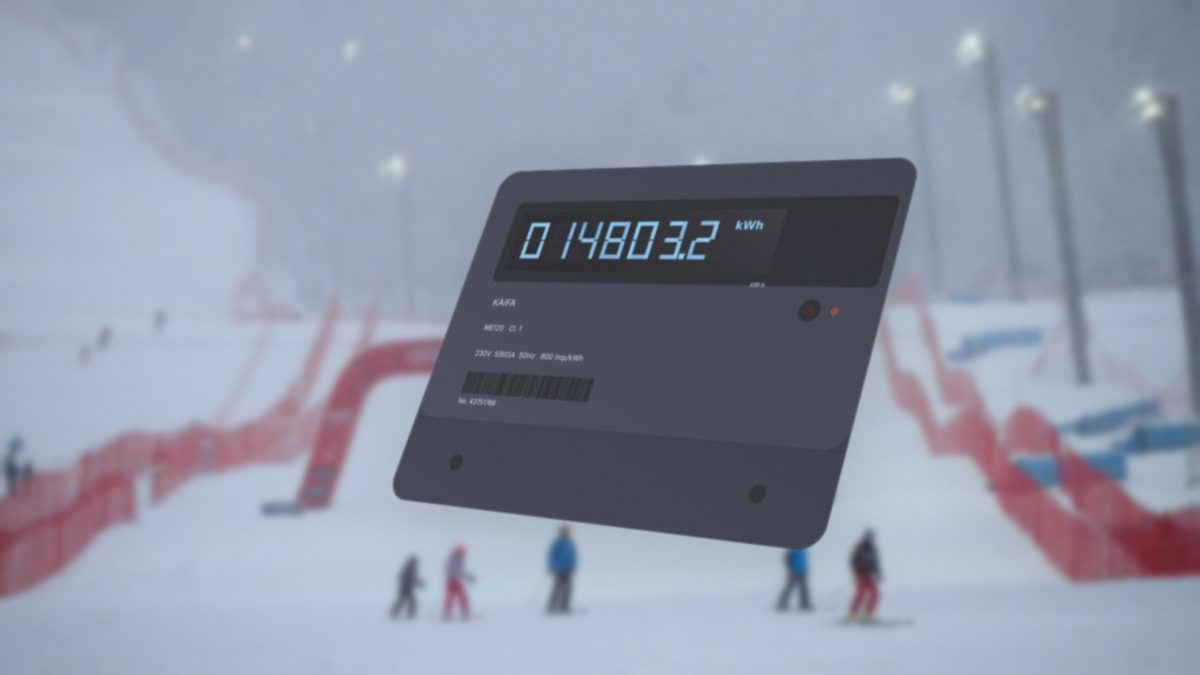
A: 14803.2 kWh
